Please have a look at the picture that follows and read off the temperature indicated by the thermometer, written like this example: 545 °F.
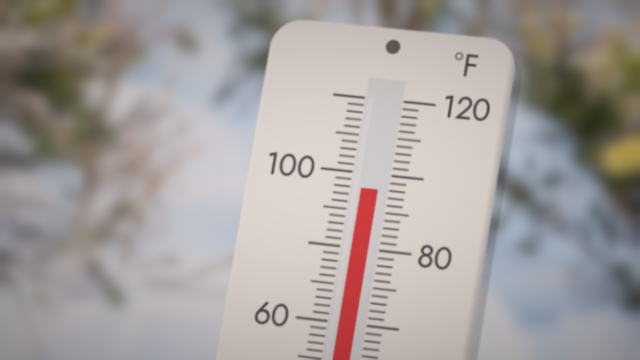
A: 96 °F
